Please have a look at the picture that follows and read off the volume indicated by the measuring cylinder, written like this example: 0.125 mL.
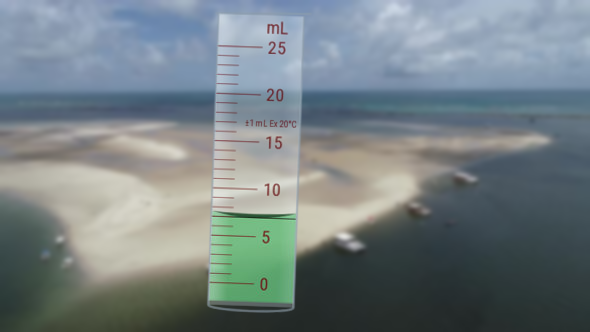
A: 7 mL
